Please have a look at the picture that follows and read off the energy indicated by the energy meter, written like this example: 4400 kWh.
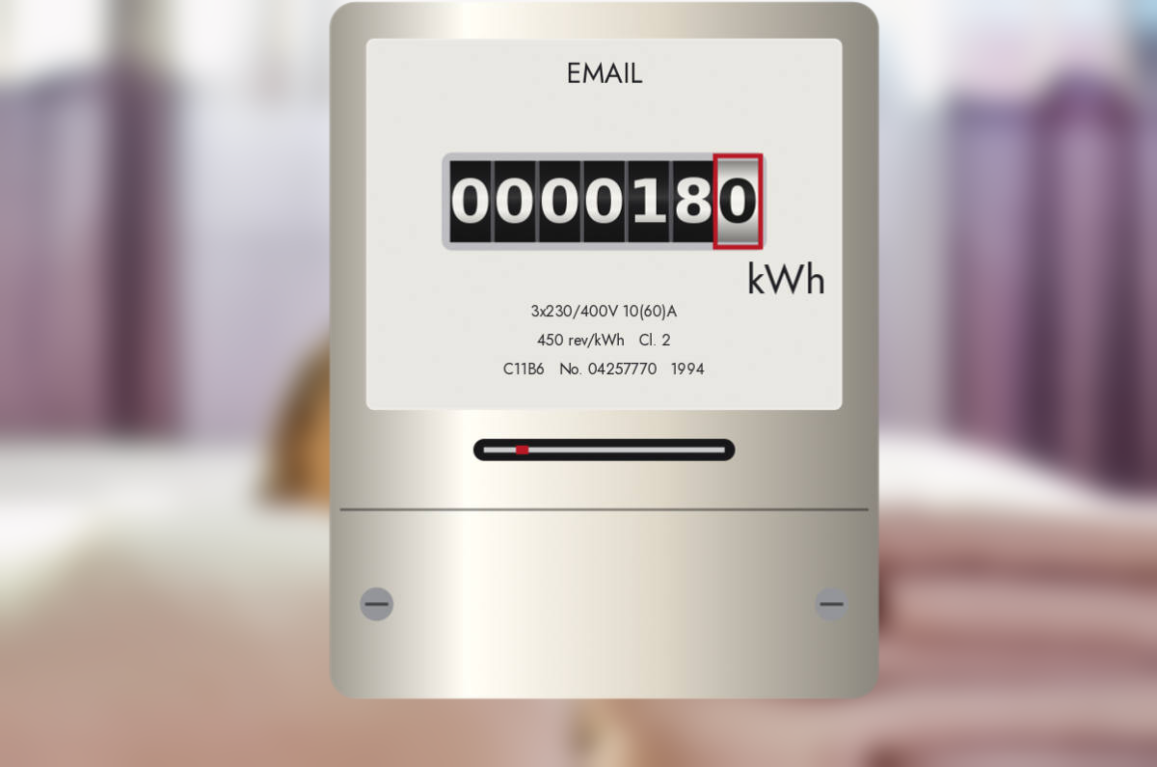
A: 18.0 kWh
